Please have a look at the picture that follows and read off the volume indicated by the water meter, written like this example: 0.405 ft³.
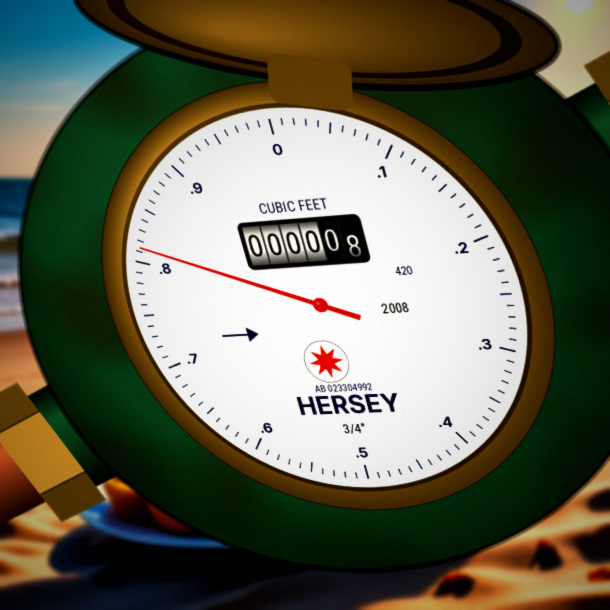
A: 7.81 ft³
